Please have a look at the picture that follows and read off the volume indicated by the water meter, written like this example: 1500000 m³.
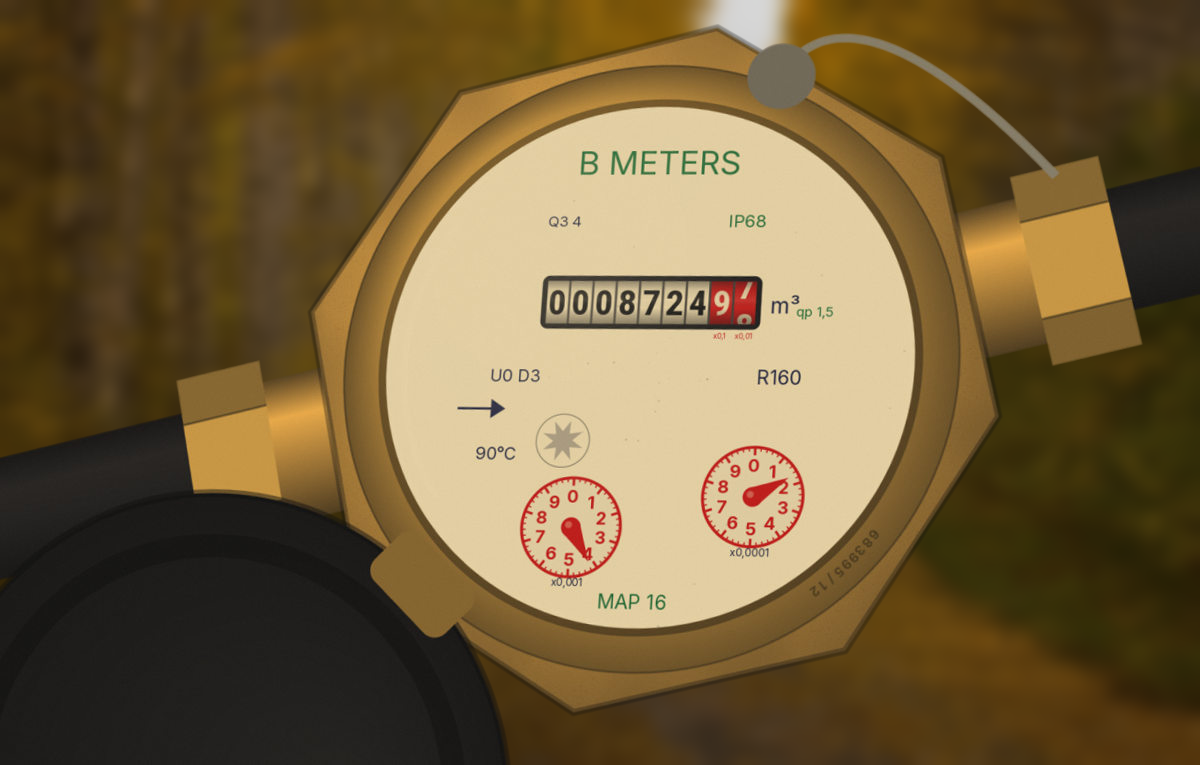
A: 8724.9741 m³
